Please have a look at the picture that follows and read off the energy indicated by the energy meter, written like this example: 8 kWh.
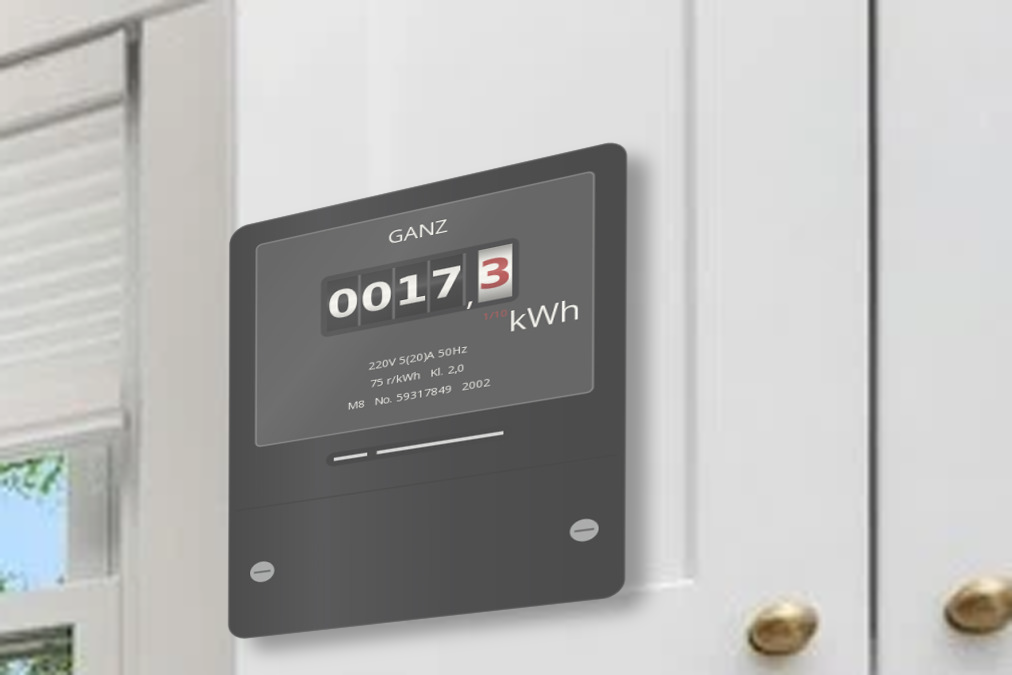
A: 17.3 kWh
